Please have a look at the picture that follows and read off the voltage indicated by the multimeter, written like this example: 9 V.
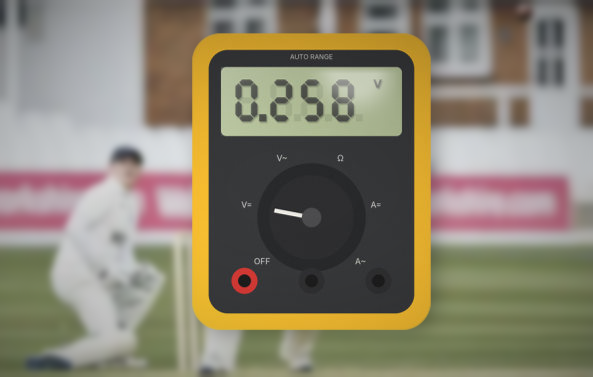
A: 0.258 V
